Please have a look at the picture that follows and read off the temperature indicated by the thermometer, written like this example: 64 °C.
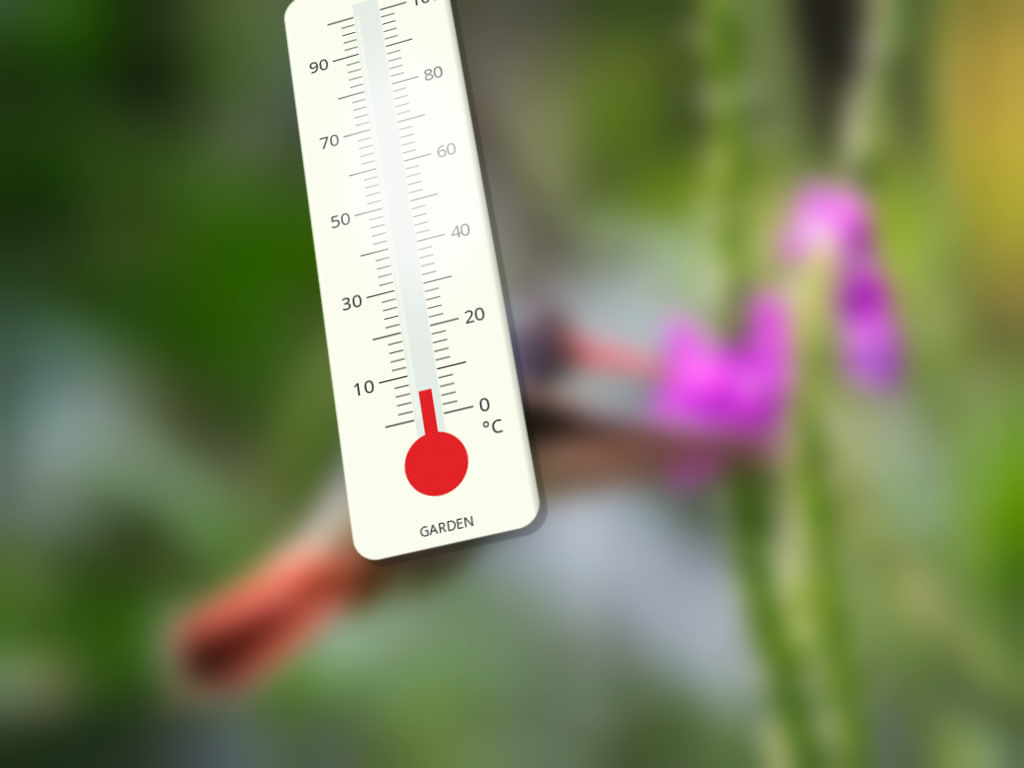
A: 6 °C
